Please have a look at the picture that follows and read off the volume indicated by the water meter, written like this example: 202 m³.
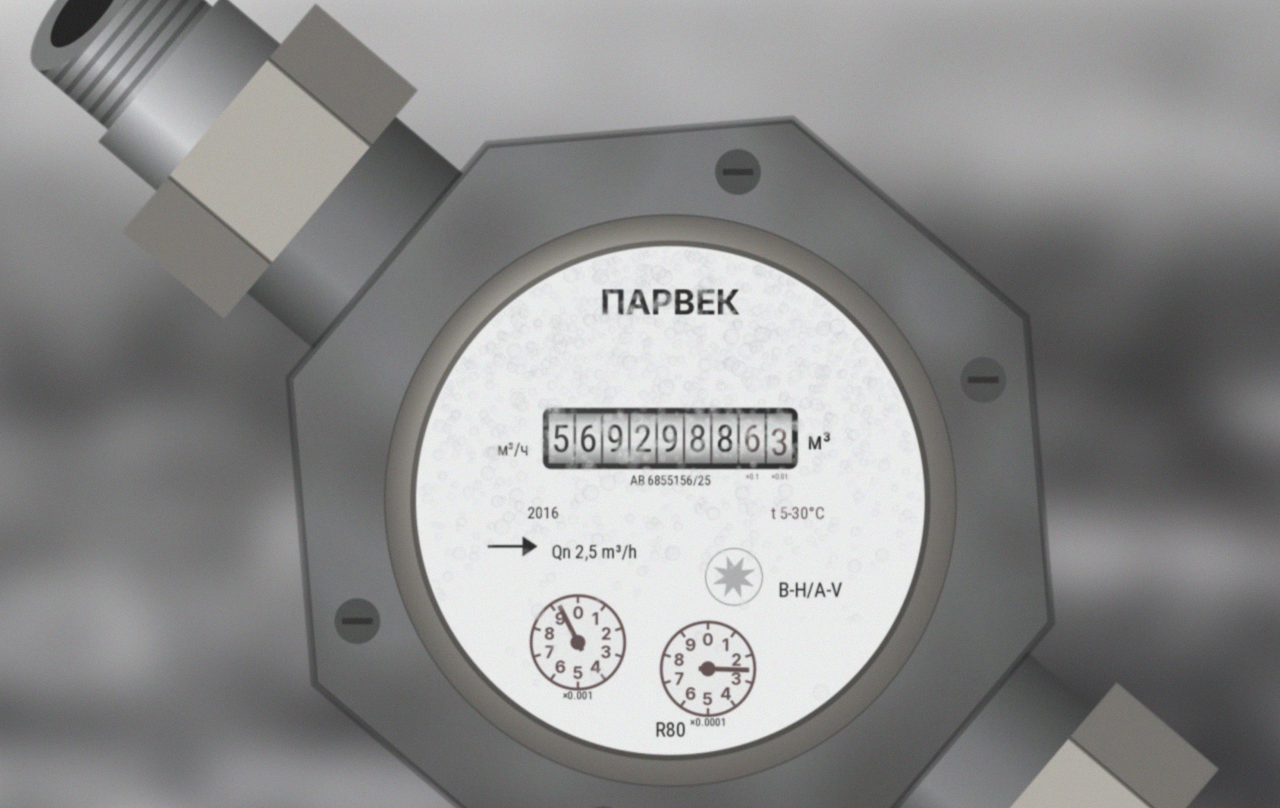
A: 5692988.6292 m³
